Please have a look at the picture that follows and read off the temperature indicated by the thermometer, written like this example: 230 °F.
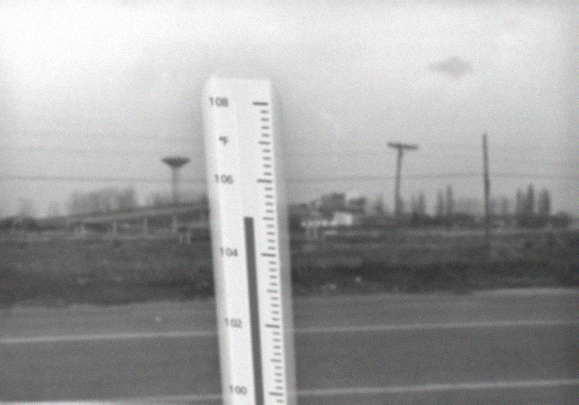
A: 105 °F
